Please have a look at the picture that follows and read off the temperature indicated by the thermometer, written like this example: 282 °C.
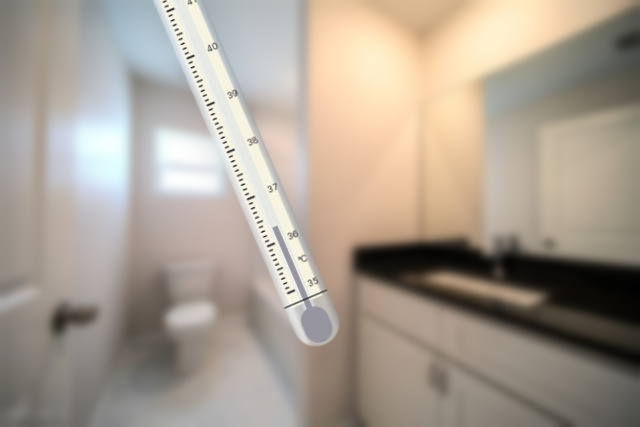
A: 36.3 °C
